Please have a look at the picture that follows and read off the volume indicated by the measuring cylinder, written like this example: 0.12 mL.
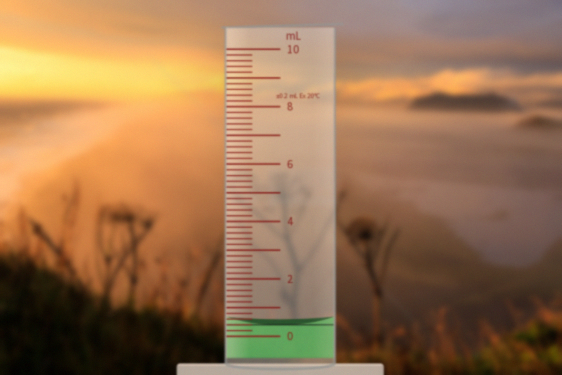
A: 0.4 mL
